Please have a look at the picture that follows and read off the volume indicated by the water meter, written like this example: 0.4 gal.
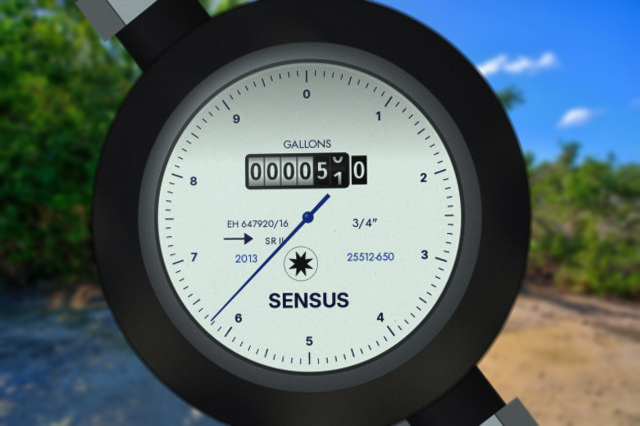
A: 506.2 gal
